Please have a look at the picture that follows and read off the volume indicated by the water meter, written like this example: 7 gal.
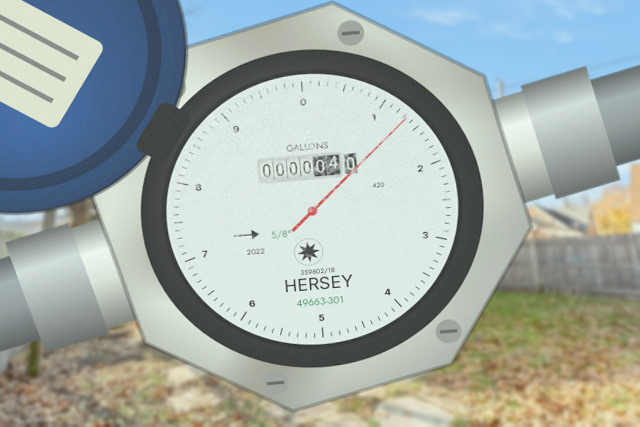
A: 41.3 gal
